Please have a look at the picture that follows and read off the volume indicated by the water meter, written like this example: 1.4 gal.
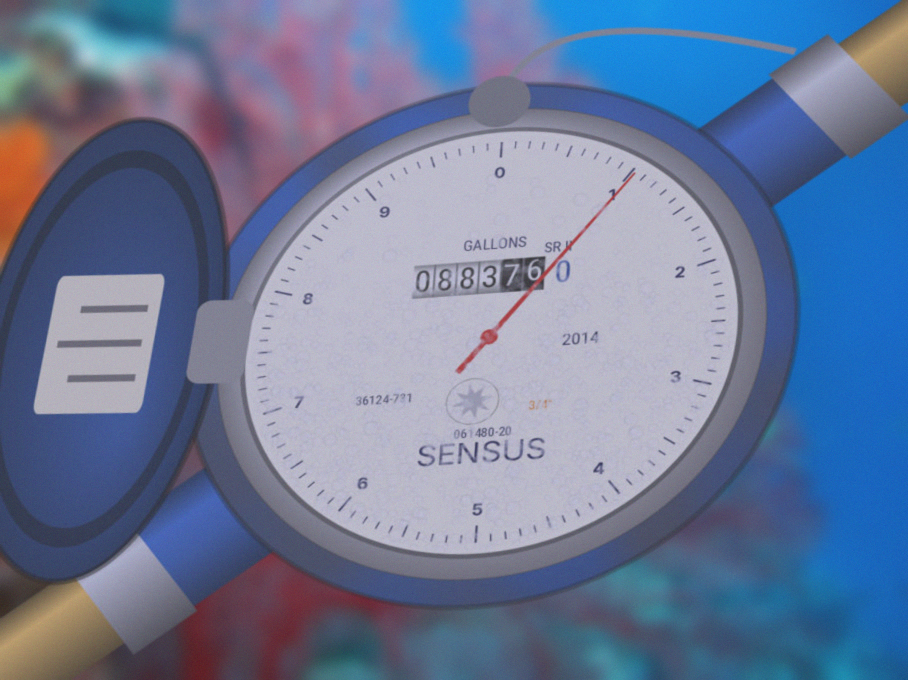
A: 883761.0 gal
